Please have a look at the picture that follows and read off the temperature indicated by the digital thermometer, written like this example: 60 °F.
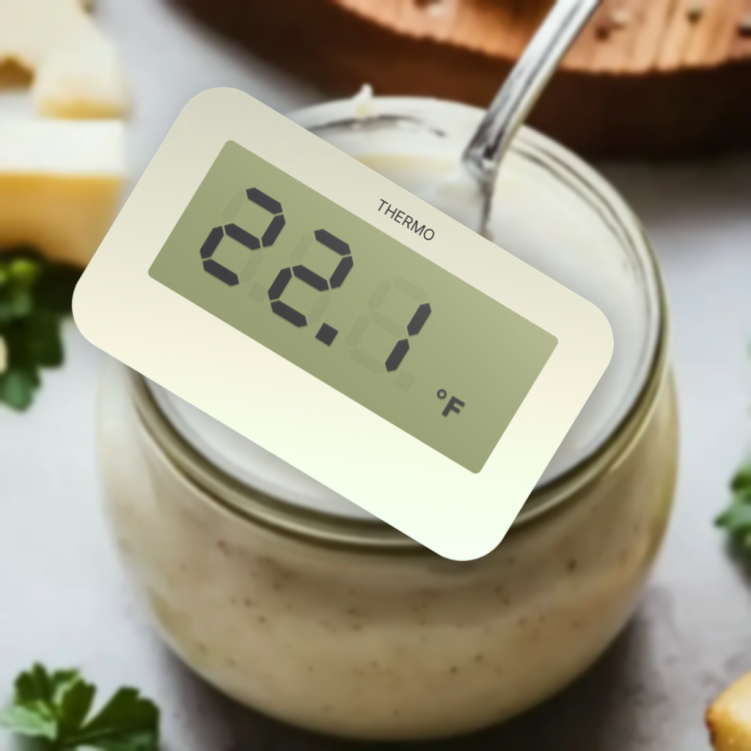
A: 22.1 °F
